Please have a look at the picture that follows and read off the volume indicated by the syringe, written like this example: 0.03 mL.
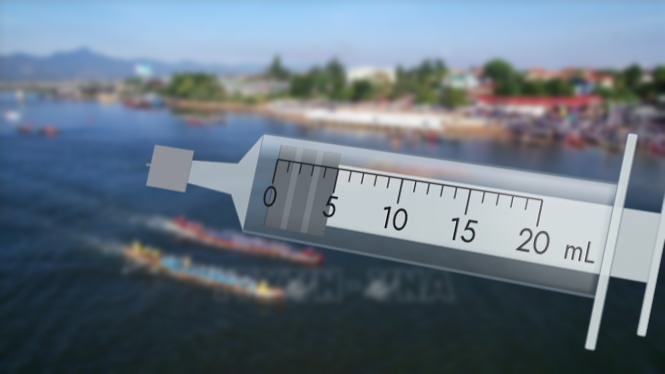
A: 0 mL
